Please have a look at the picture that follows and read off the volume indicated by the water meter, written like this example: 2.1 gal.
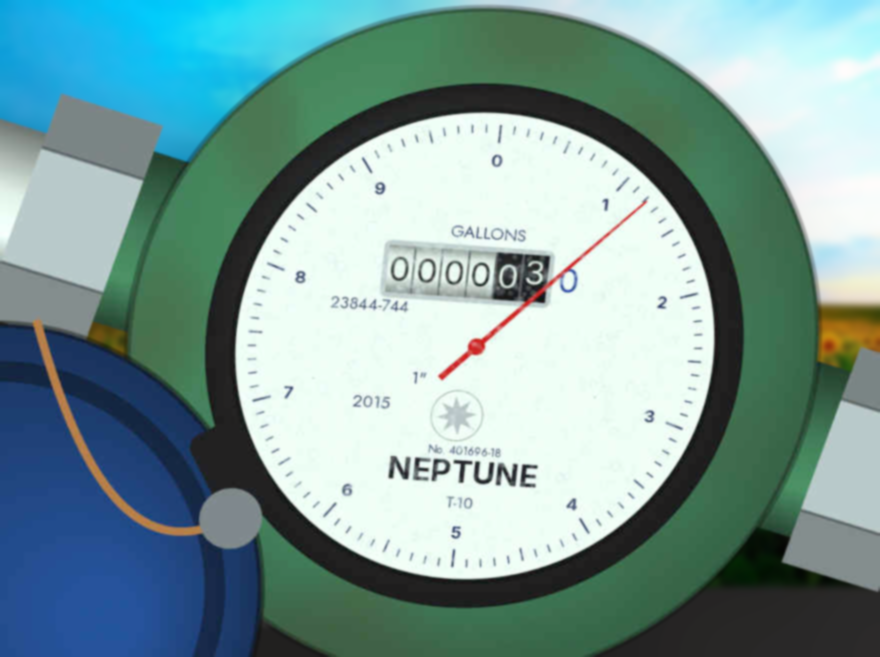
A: 31.2 gal
